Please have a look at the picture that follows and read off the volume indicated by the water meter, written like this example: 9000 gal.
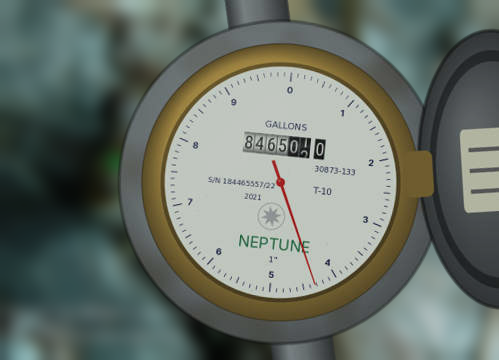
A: 8465014.3 gal
